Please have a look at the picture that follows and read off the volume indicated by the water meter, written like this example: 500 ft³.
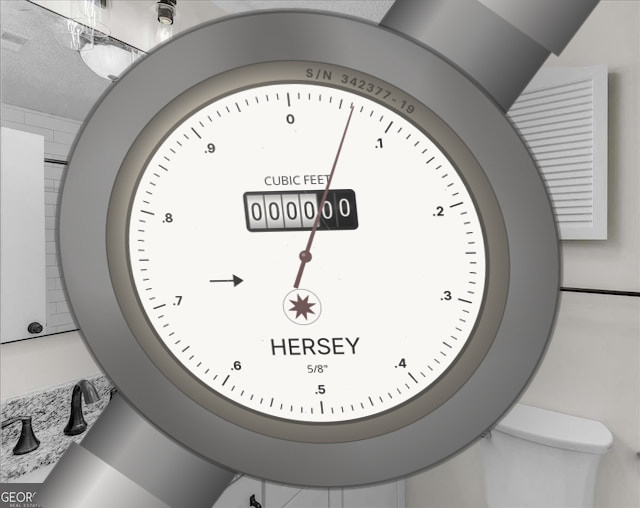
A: 0.06 ft³
